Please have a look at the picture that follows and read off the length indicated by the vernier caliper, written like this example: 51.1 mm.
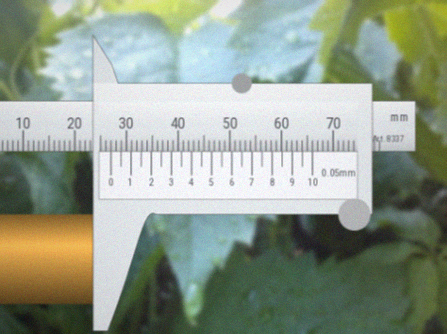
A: 27.0 mm
